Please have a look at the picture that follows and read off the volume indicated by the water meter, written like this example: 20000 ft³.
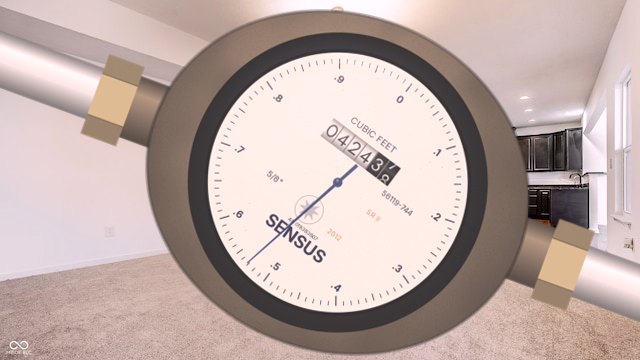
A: 42437.53 ft³
